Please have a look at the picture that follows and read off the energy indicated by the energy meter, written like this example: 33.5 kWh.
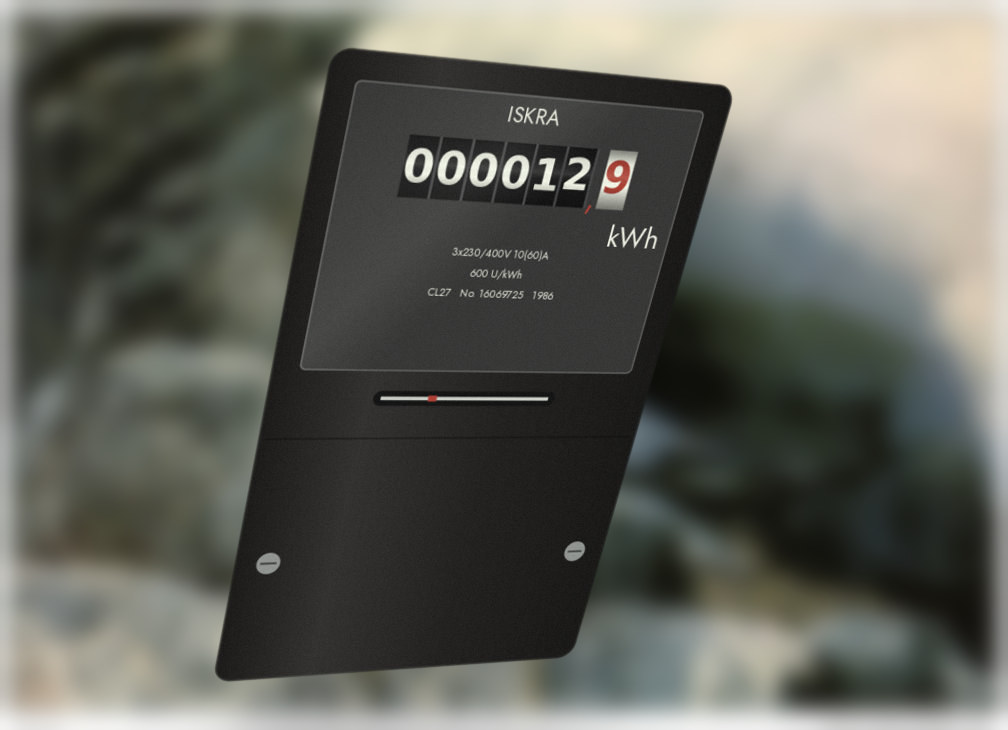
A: 12.9 kWh
